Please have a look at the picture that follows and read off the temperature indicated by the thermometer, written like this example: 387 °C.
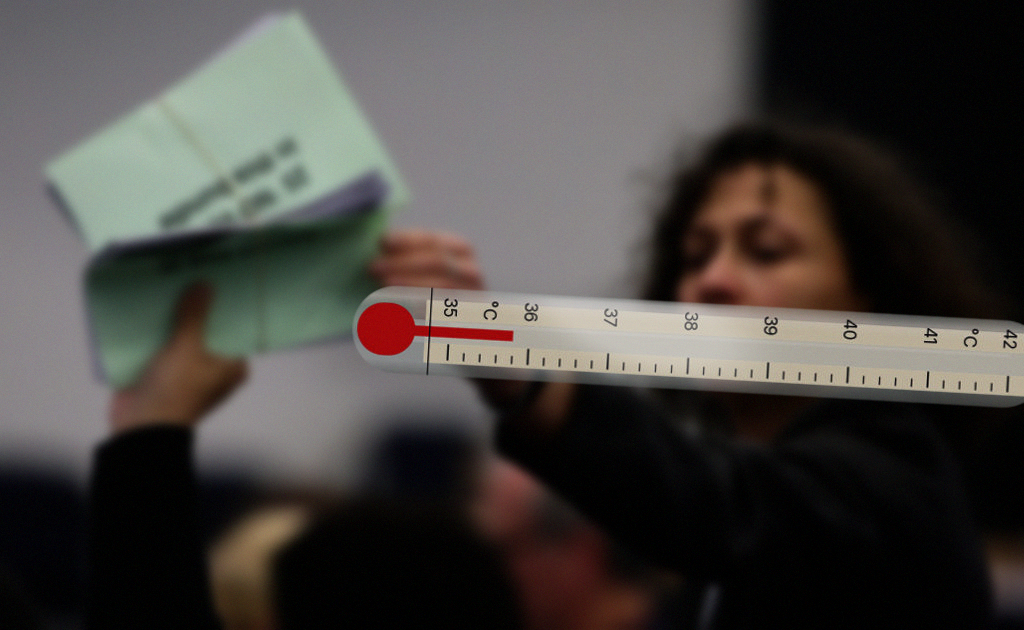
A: 35.8 °C
